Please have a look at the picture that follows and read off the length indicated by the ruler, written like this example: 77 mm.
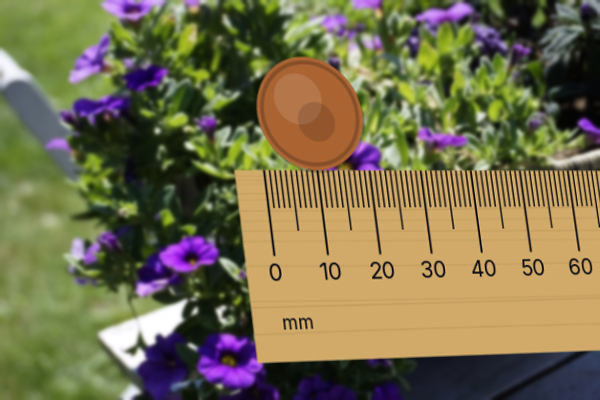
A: 20 mm
